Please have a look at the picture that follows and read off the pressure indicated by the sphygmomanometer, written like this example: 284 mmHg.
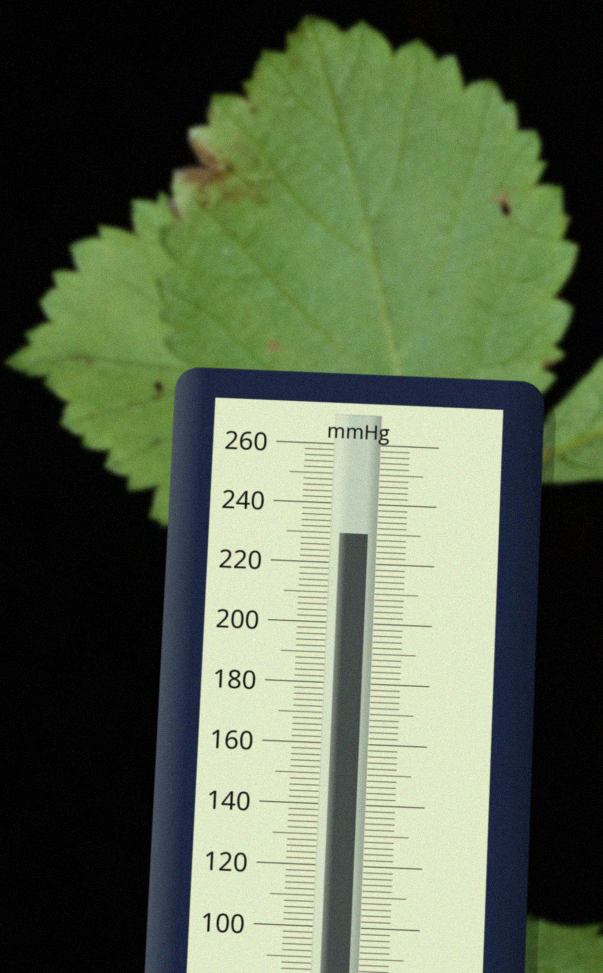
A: 230 mmHg
